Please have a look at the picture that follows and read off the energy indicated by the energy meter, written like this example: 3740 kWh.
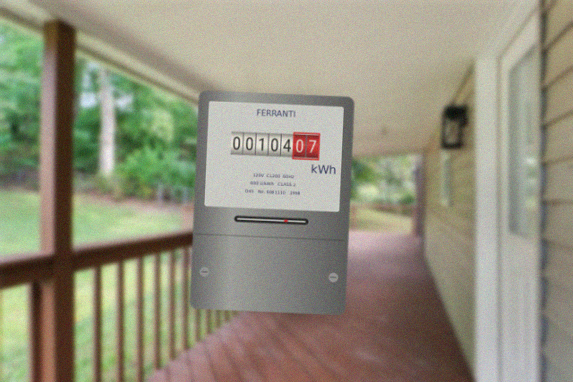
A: 104.07 kWh
